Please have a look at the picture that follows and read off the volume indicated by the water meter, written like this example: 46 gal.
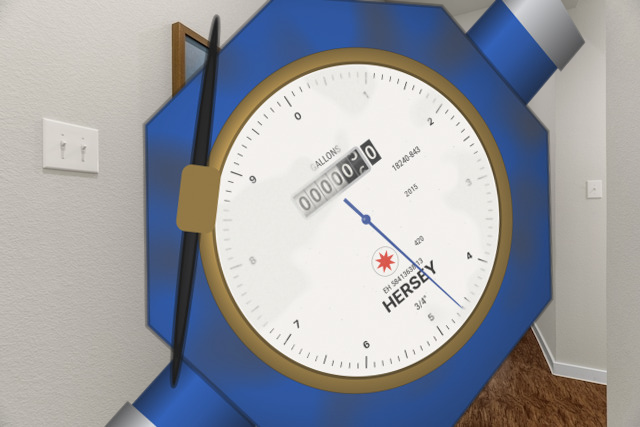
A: 54.6 gal
